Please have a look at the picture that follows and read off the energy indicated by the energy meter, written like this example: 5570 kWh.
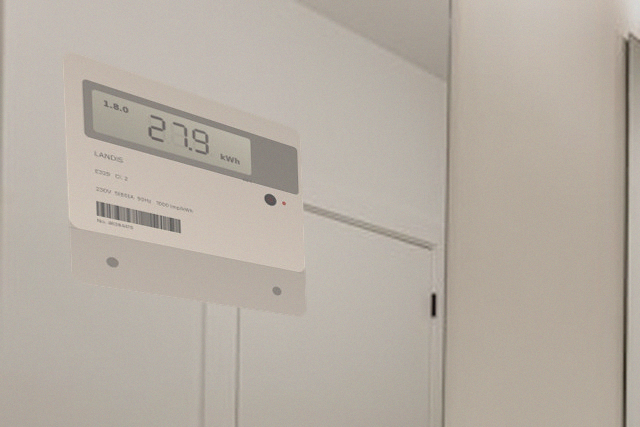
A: 27.9 kWh
